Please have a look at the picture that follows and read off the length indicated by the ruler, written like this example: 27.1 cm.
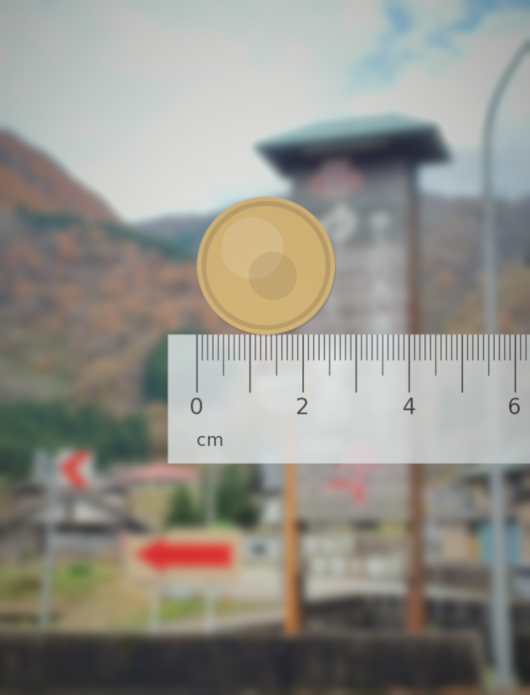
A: 2.6 cm
